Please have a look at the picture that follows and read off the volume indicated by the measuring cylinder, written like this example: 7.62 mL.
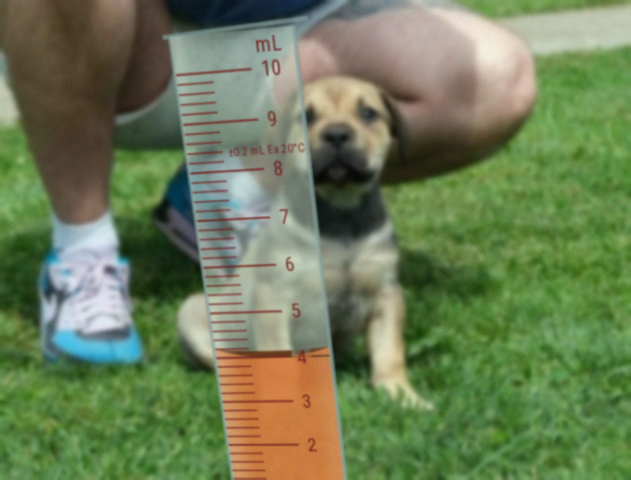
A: 4 mL
